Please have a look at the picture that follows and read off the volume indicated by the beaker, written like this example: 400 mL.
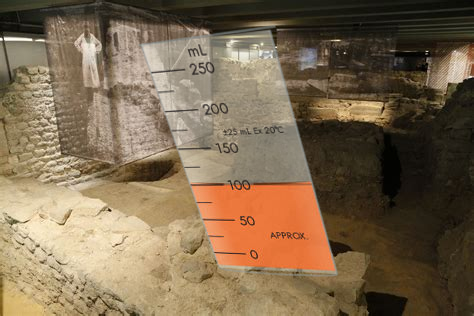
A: 100 mL
